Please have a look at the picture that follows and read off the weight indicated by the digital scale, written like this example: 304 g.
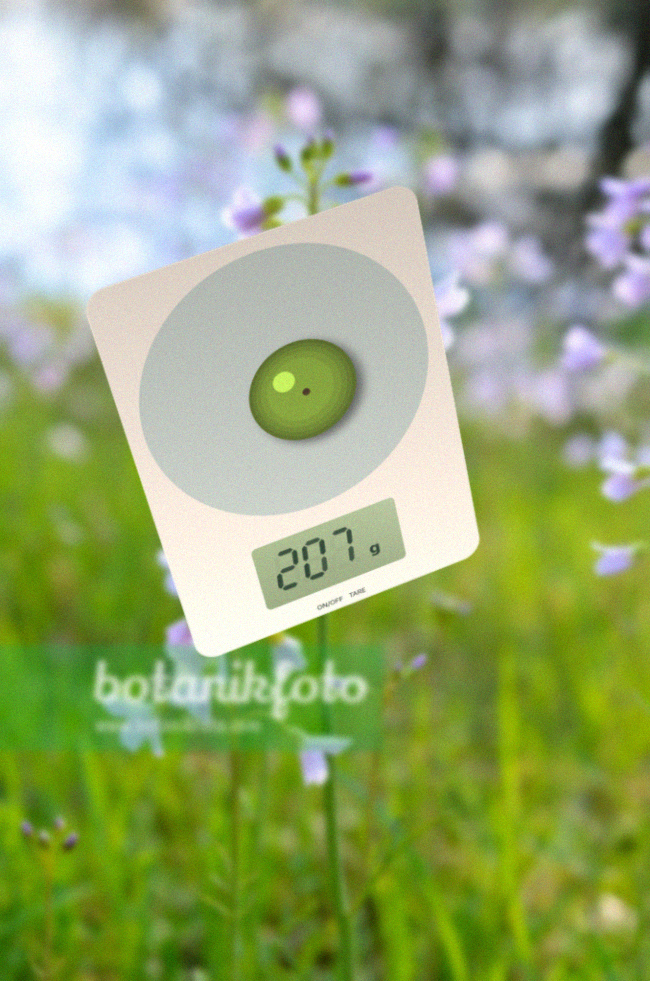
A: 207 g
